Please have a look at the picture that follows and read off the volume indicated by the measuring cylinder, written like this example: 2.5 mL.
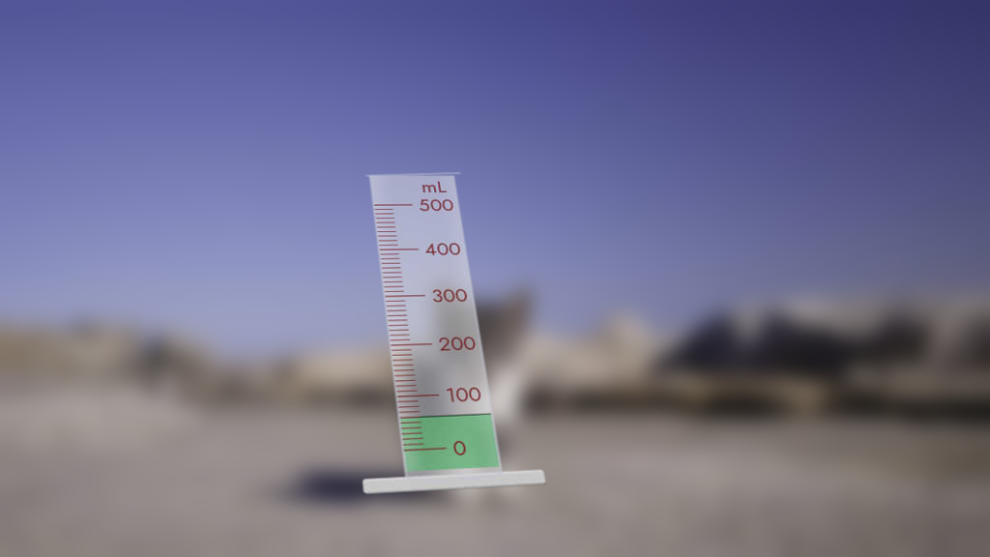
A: 60 mL
